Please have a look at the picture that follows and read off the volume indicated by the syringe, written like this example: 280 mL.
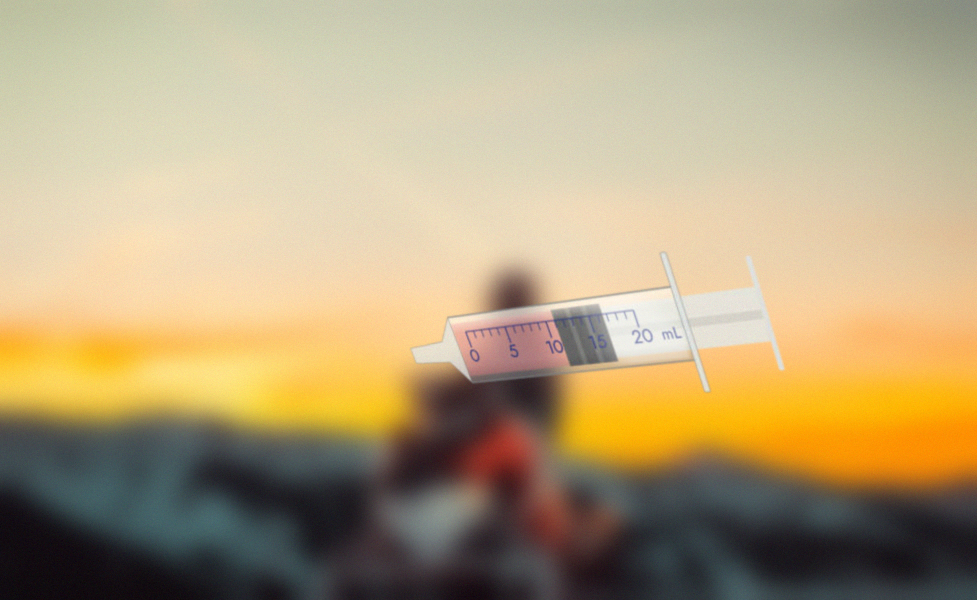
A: 11 mL
